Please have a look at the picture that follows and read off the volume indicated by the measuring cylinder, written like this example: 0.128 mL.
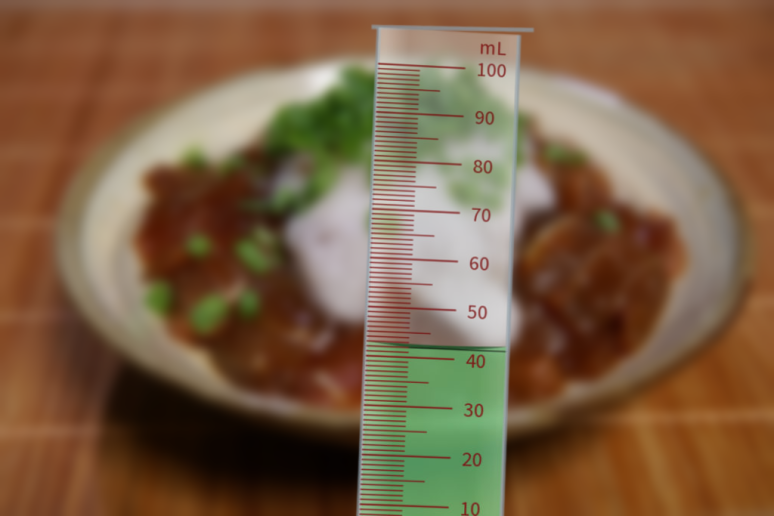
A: 42 mL
